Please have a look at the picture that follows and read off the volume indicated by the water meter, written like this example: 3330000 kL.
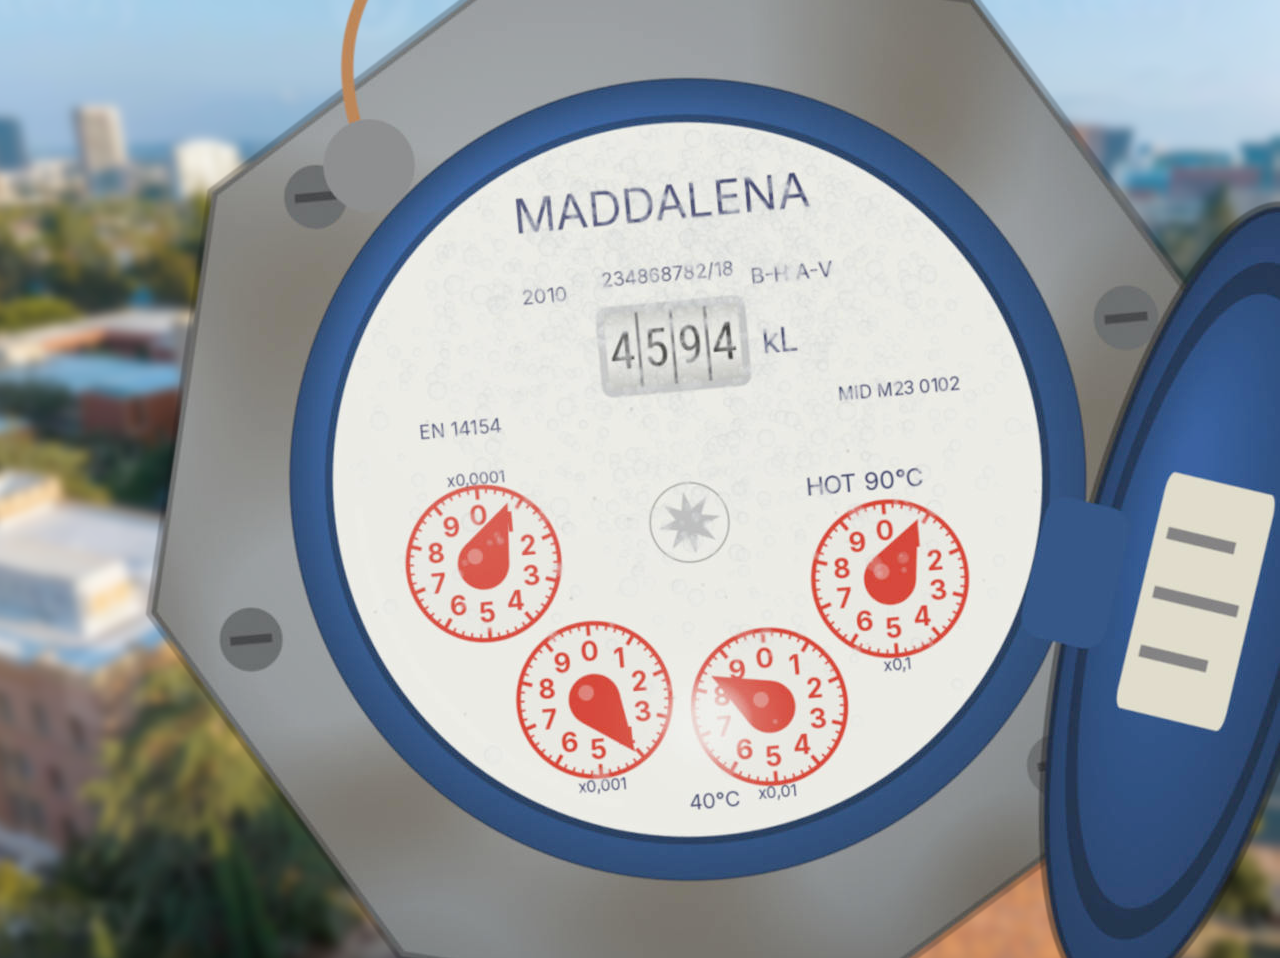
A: 4594.0840 kL
